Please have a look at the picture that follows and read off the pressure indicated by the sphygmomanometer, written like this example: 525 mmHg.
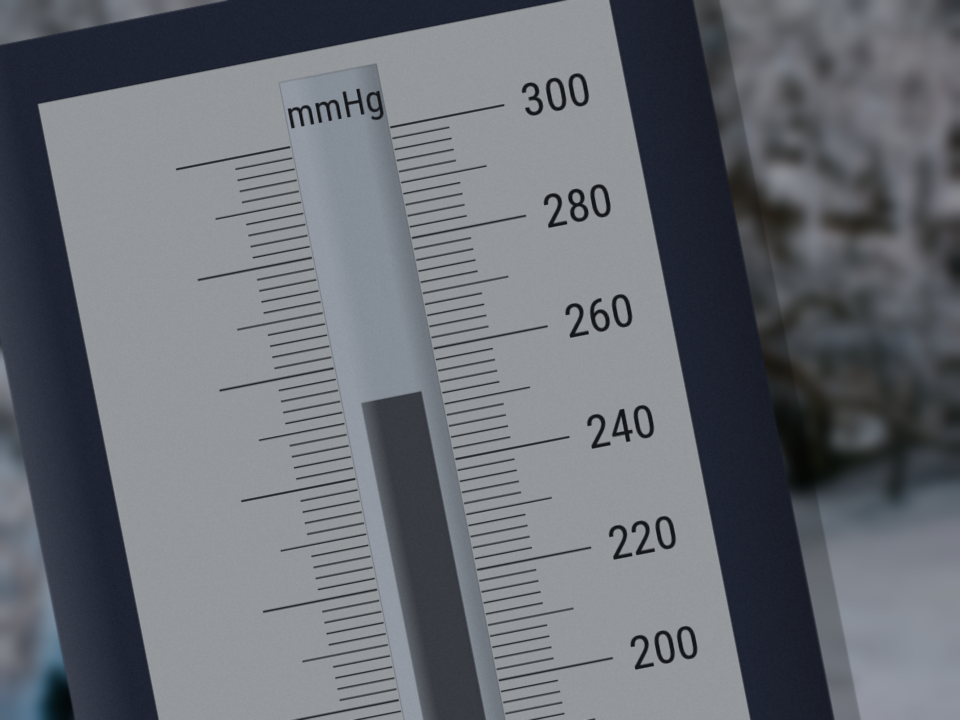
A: 253 mmHg
